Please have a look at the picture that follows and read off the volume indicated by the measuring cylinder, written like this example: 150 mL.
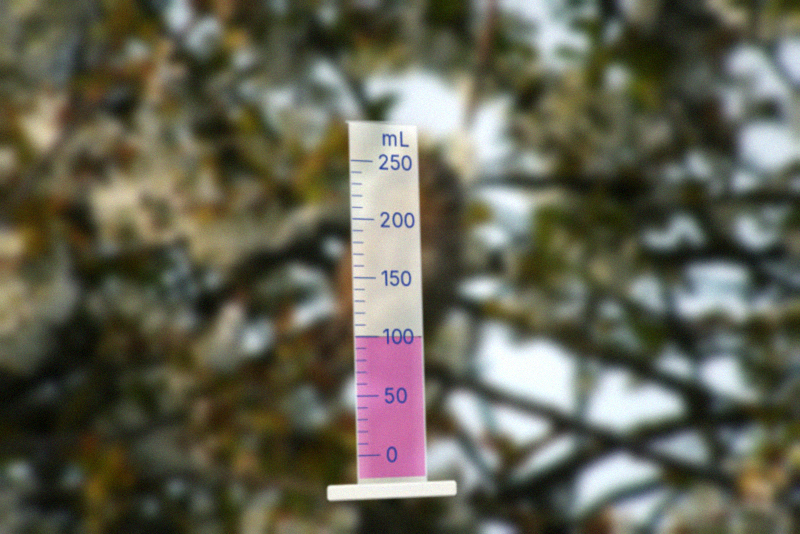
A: 100 mL
